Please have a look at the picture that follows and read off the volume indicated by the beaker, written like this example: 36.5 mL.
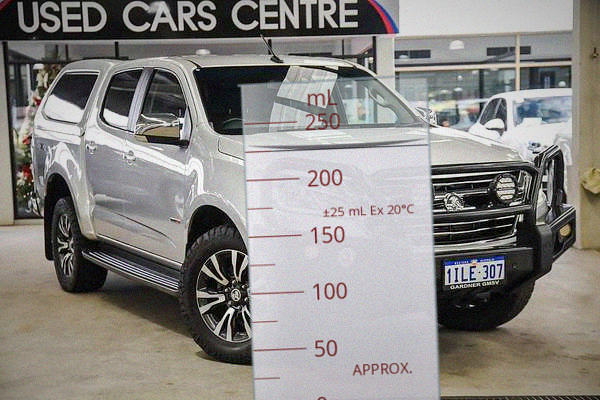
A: 225 mL
